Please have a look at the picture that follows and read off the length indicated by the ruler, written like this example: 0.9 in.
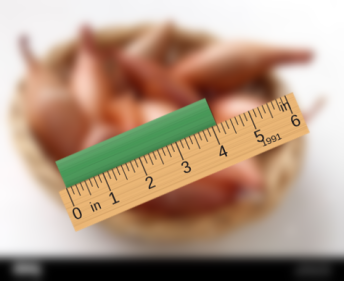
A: 4.125 in
